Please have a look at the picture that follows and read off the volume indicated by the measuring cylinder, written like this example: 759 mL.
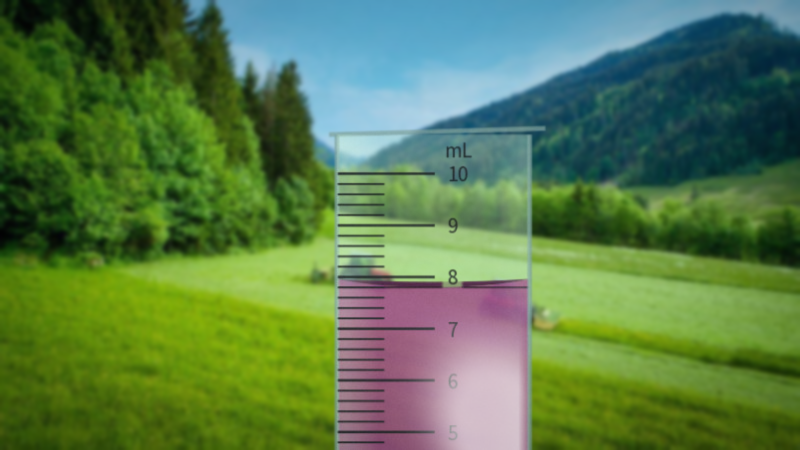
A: 7.8 mL
